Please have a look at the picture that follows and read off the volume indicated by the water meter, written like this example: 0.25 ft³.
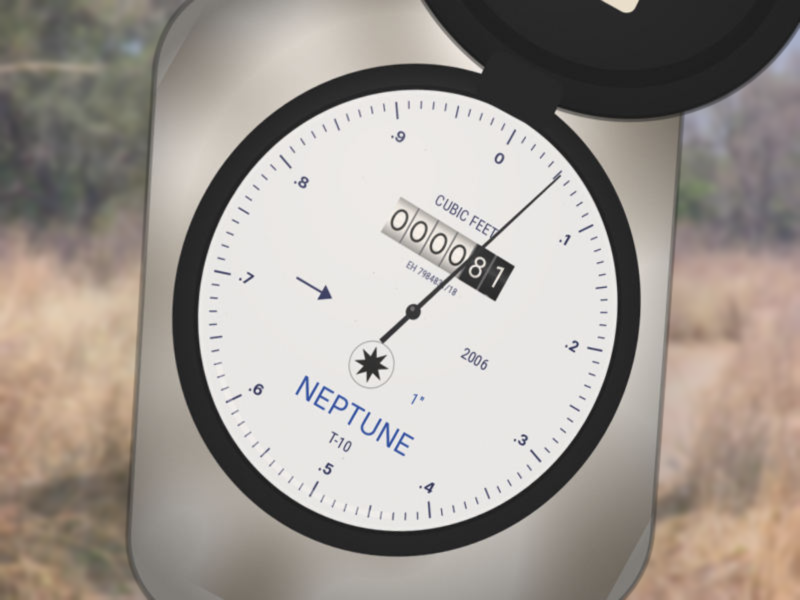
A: 81.05 ft³
